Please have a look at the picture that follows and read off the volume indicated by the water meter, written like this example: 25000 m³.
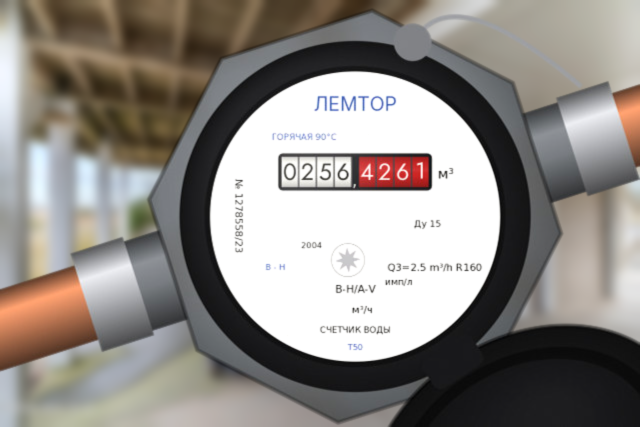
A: 256.4261 m³
